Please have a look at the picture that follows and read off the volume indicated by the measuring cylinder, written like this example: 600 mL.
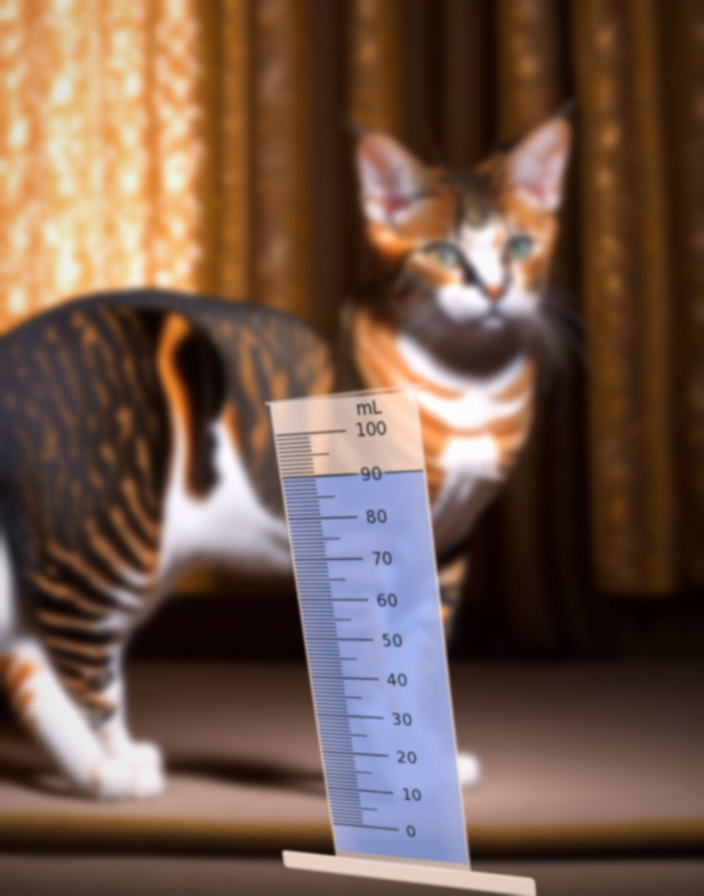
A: 90 mL
